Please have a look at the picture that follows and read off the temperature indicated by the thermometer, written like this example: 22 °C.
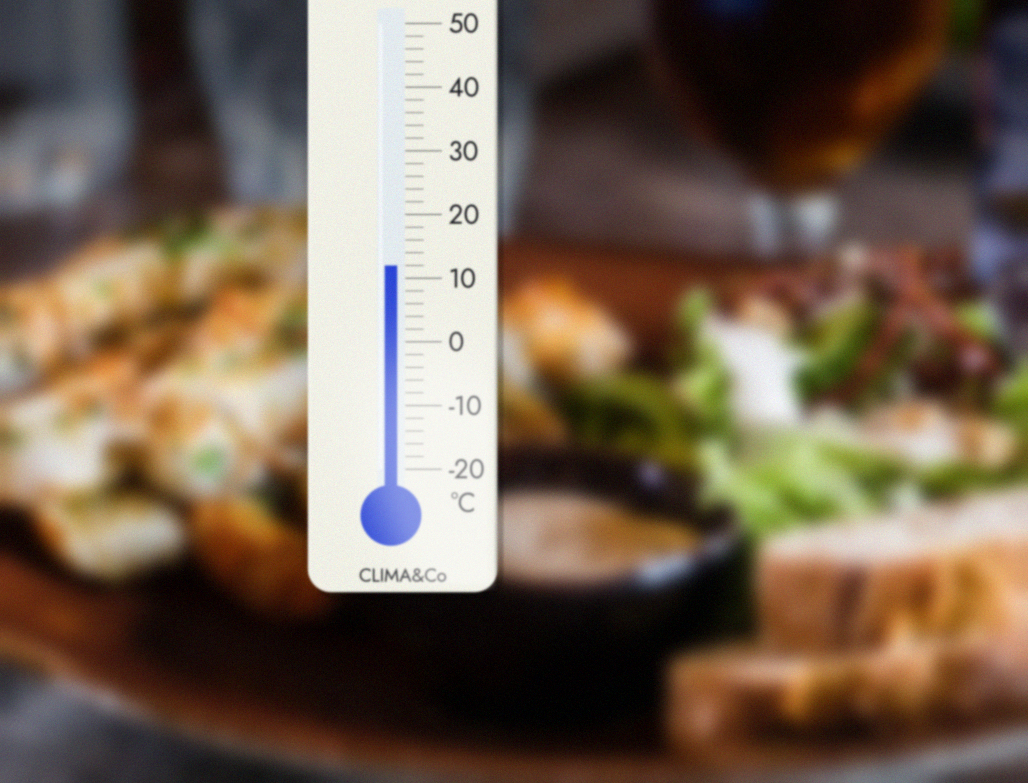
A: 12 °C
